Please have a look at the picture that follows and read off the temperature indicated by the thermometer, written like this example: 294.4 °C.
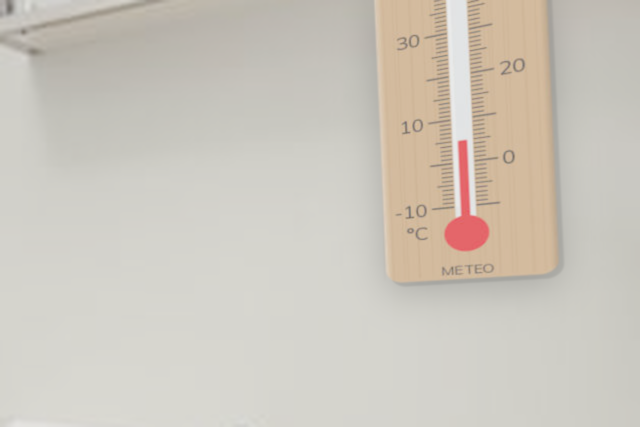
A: 5 °C
